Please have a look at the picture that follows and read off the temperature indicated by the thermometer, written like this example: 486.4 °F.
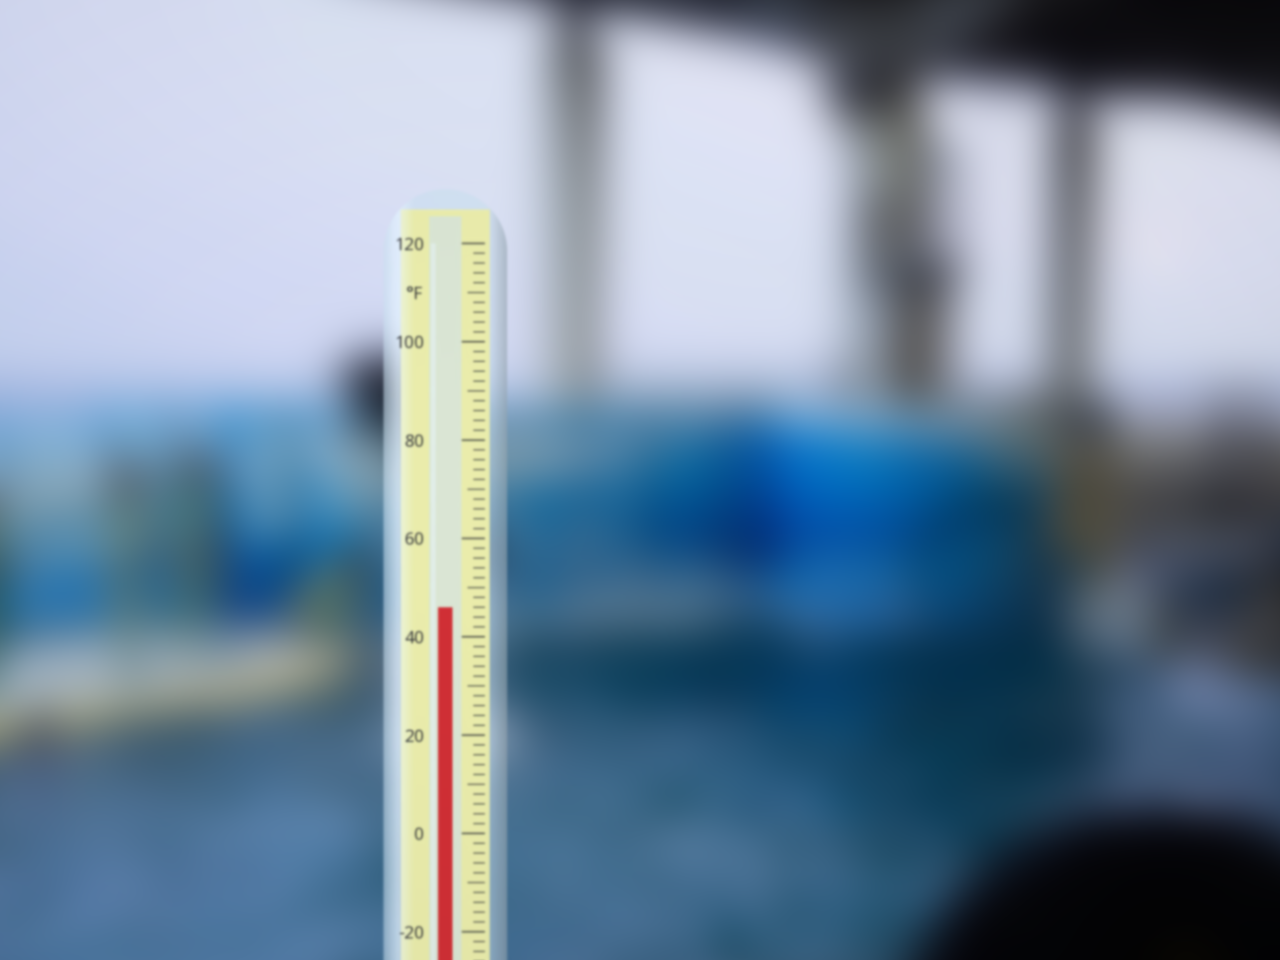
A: 46 °F
